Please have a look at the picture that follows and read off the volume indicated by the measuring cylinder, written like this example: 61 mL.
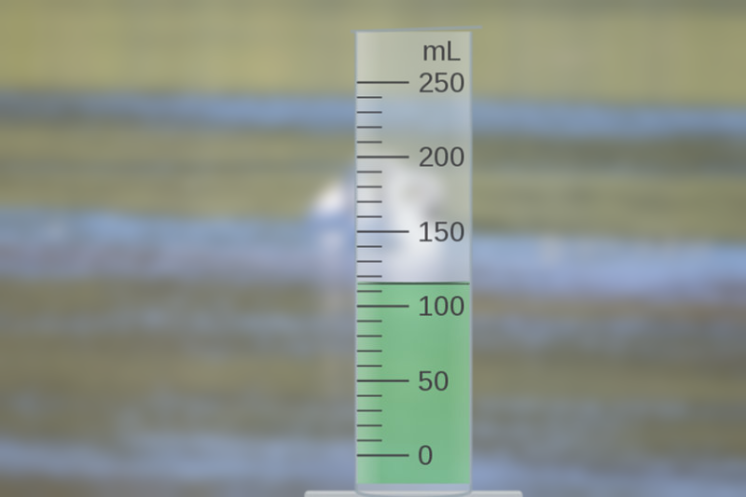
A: 115 mL
